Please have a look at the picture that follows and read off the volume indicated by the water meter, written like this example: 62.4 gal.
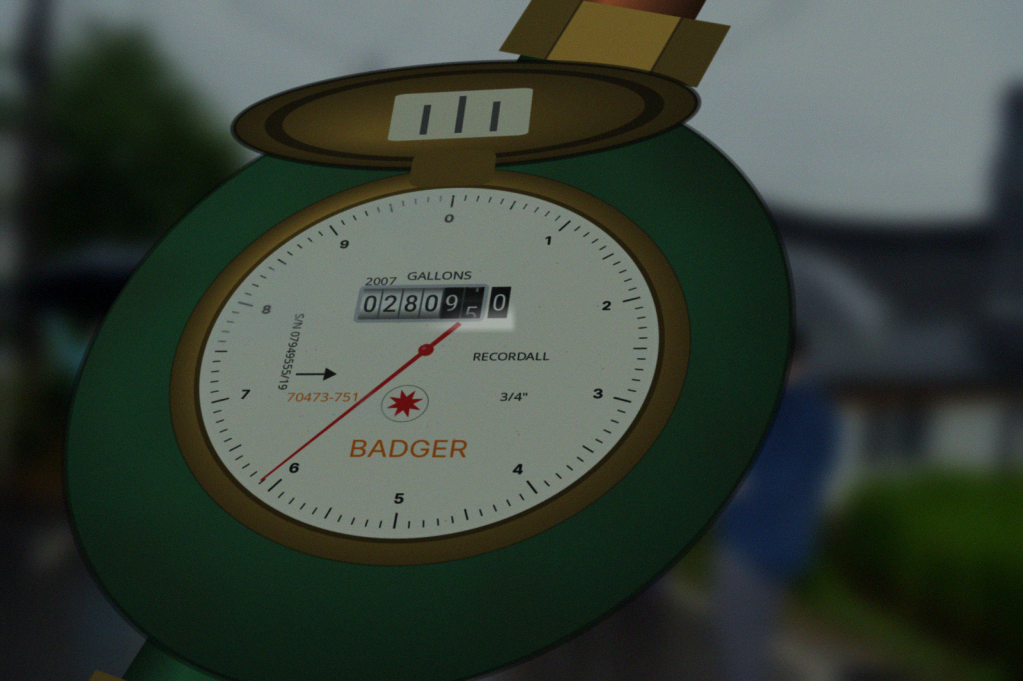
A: 280946.1 gal
